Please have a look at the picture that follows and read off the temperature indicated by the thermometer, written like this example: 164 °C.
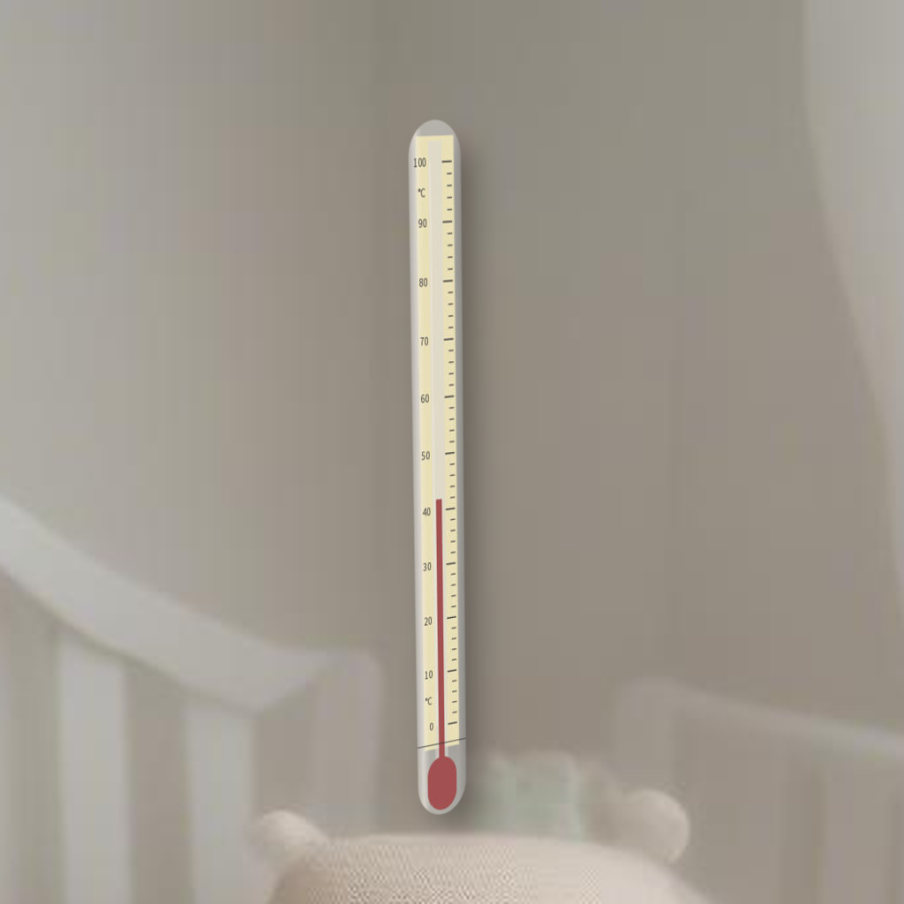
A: 42 °C
